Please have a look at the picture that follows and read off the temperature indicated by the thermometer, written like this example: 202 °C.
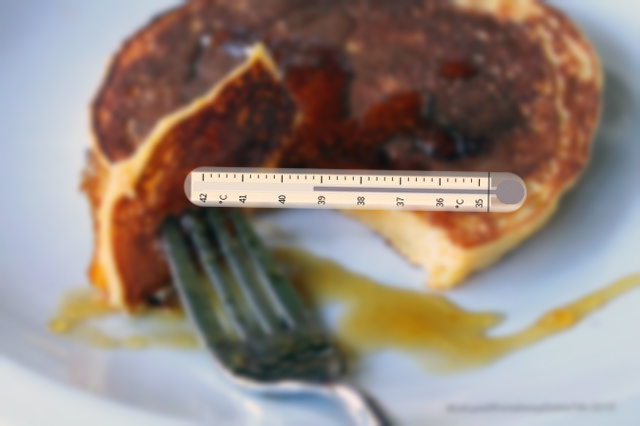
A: 39.2 °C
